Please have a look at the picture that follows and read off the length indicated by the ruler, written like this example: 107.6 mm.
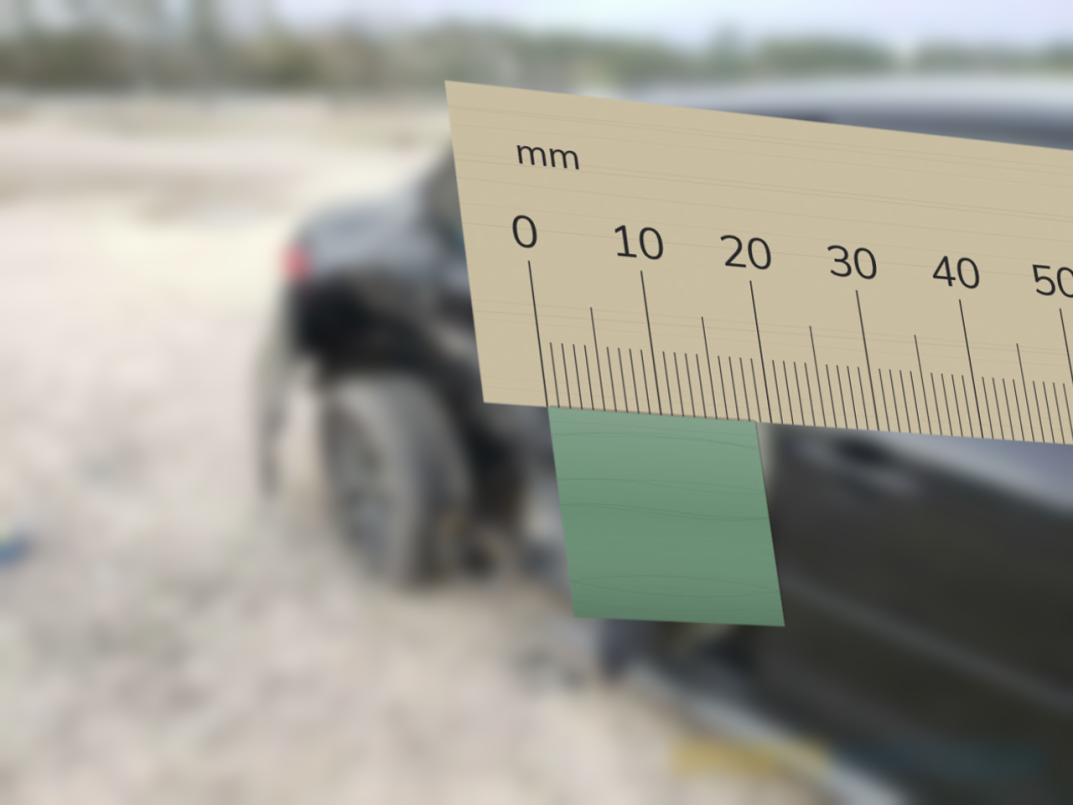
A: 18.5 mm
